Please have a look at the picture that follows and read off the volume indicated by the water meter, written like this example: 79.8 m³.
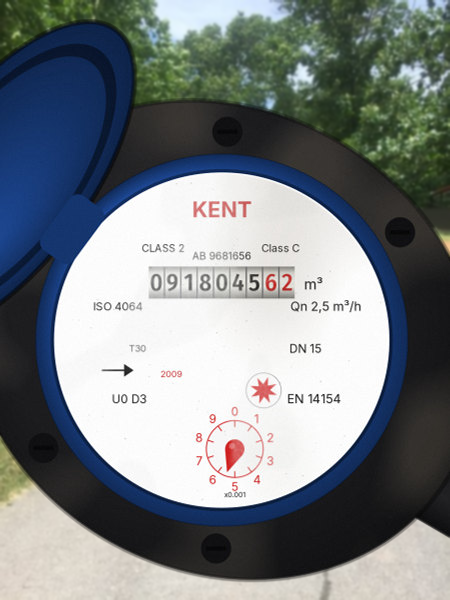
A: 918045.625 m³
